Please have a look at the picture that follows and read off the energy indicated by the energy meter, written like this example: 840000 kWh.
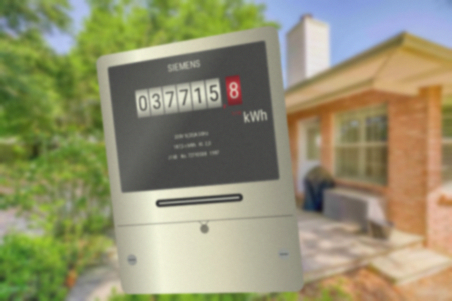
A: 37715.8 kWh
